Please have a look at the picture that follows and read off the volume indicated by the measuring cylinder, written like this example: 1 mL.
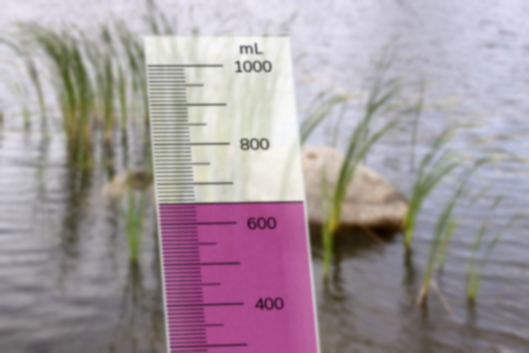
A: 650 mL
